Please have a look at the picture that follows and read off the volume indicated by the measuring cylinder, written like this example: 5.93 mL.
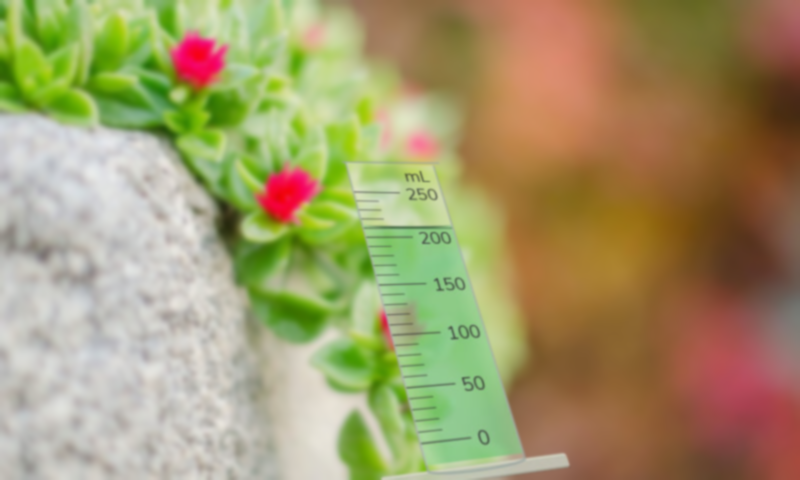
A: 210 mL
